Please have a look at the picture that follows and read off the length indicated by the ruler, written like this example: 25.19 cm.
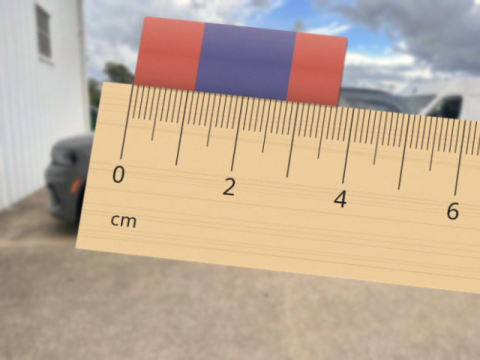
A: 3.7 cm
